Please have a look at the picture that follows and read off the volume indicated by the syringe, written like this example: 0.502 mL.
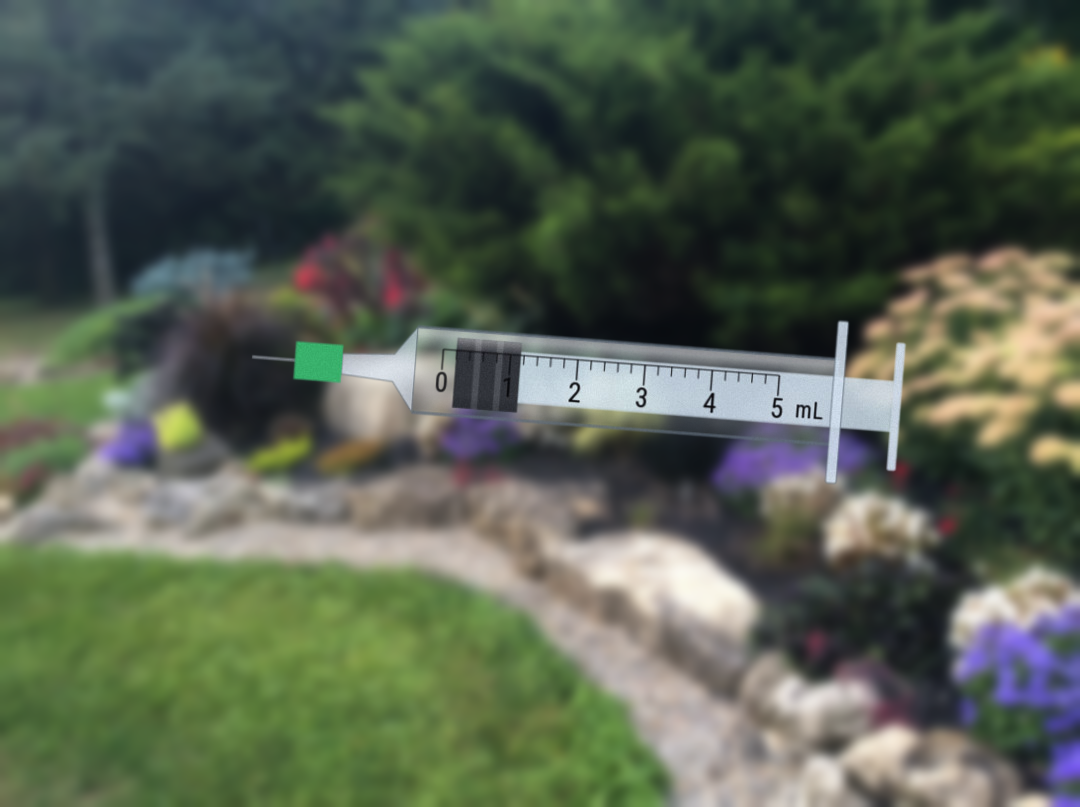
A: 0.2 mL
